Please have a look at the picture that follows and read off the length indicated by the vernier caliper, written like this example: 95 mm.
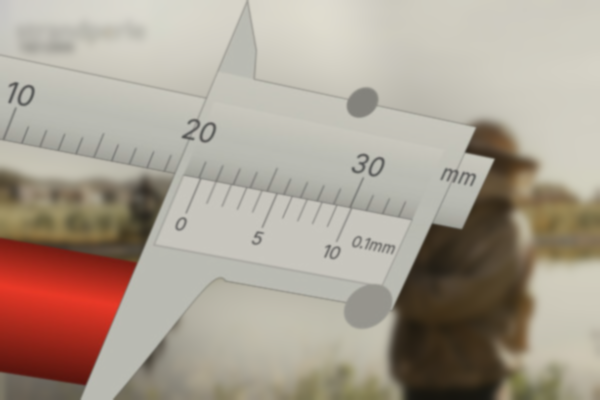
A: 21.1 mm
